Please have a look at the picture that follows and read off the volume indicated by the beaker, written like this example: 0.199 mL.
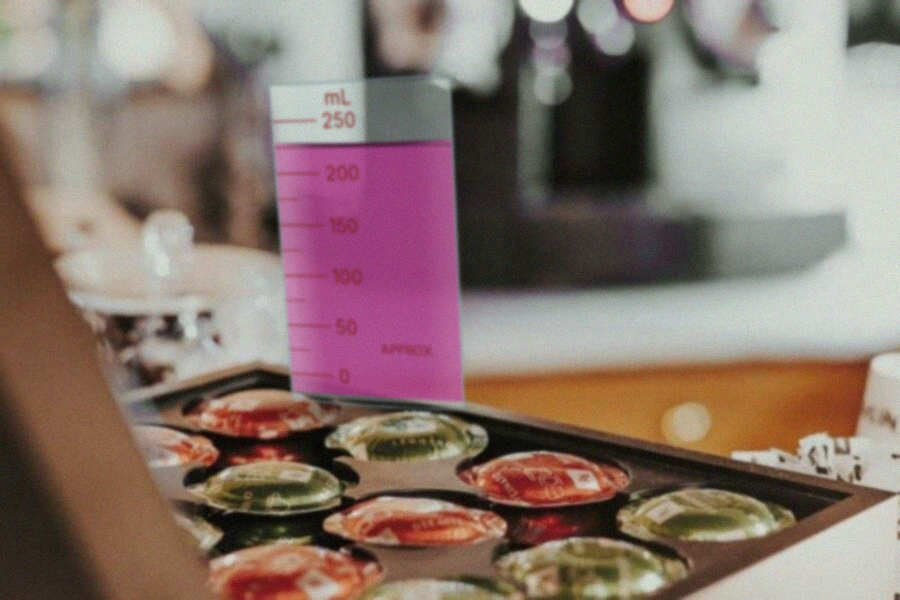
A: 225 mL
